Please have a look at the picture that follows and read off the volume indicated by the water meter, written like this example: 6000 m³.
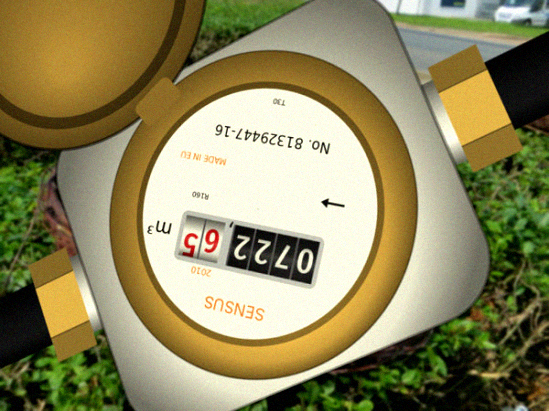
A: 722.65 m³
